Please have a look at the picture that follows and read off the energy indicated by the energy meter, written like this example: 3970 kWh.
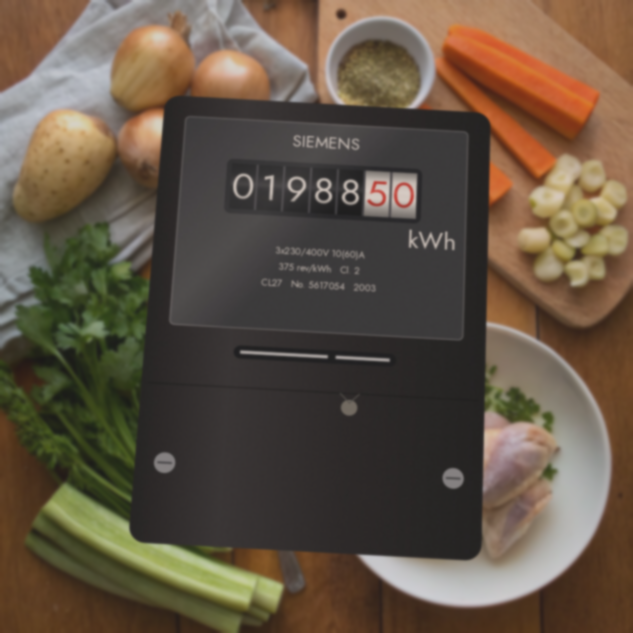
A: 1988.50 kWh
